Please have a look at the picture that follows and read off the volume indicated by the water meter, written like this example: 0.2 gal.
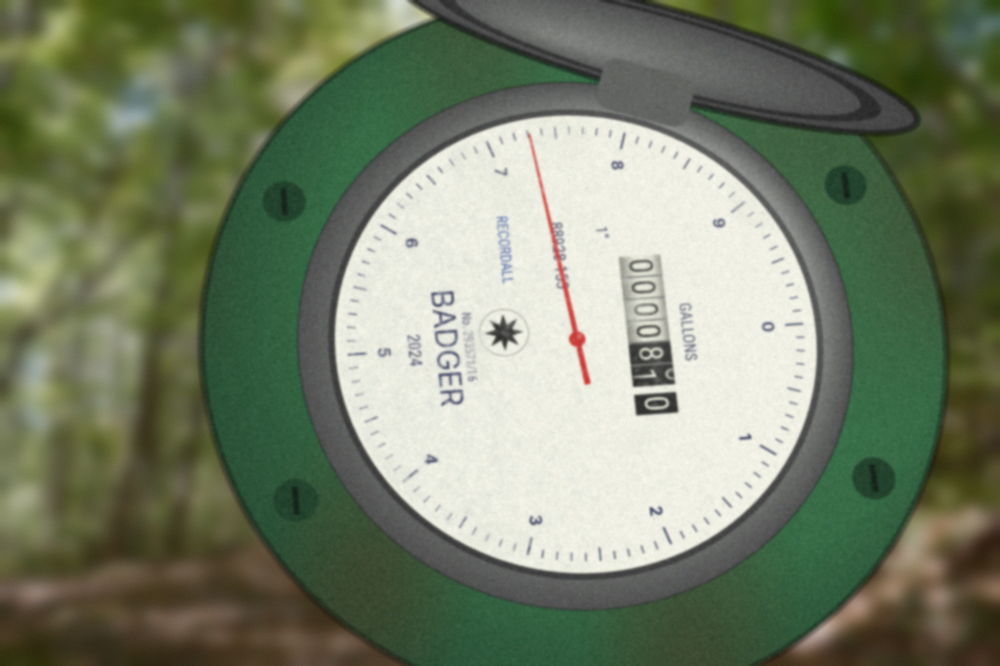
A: 807.3 gal
